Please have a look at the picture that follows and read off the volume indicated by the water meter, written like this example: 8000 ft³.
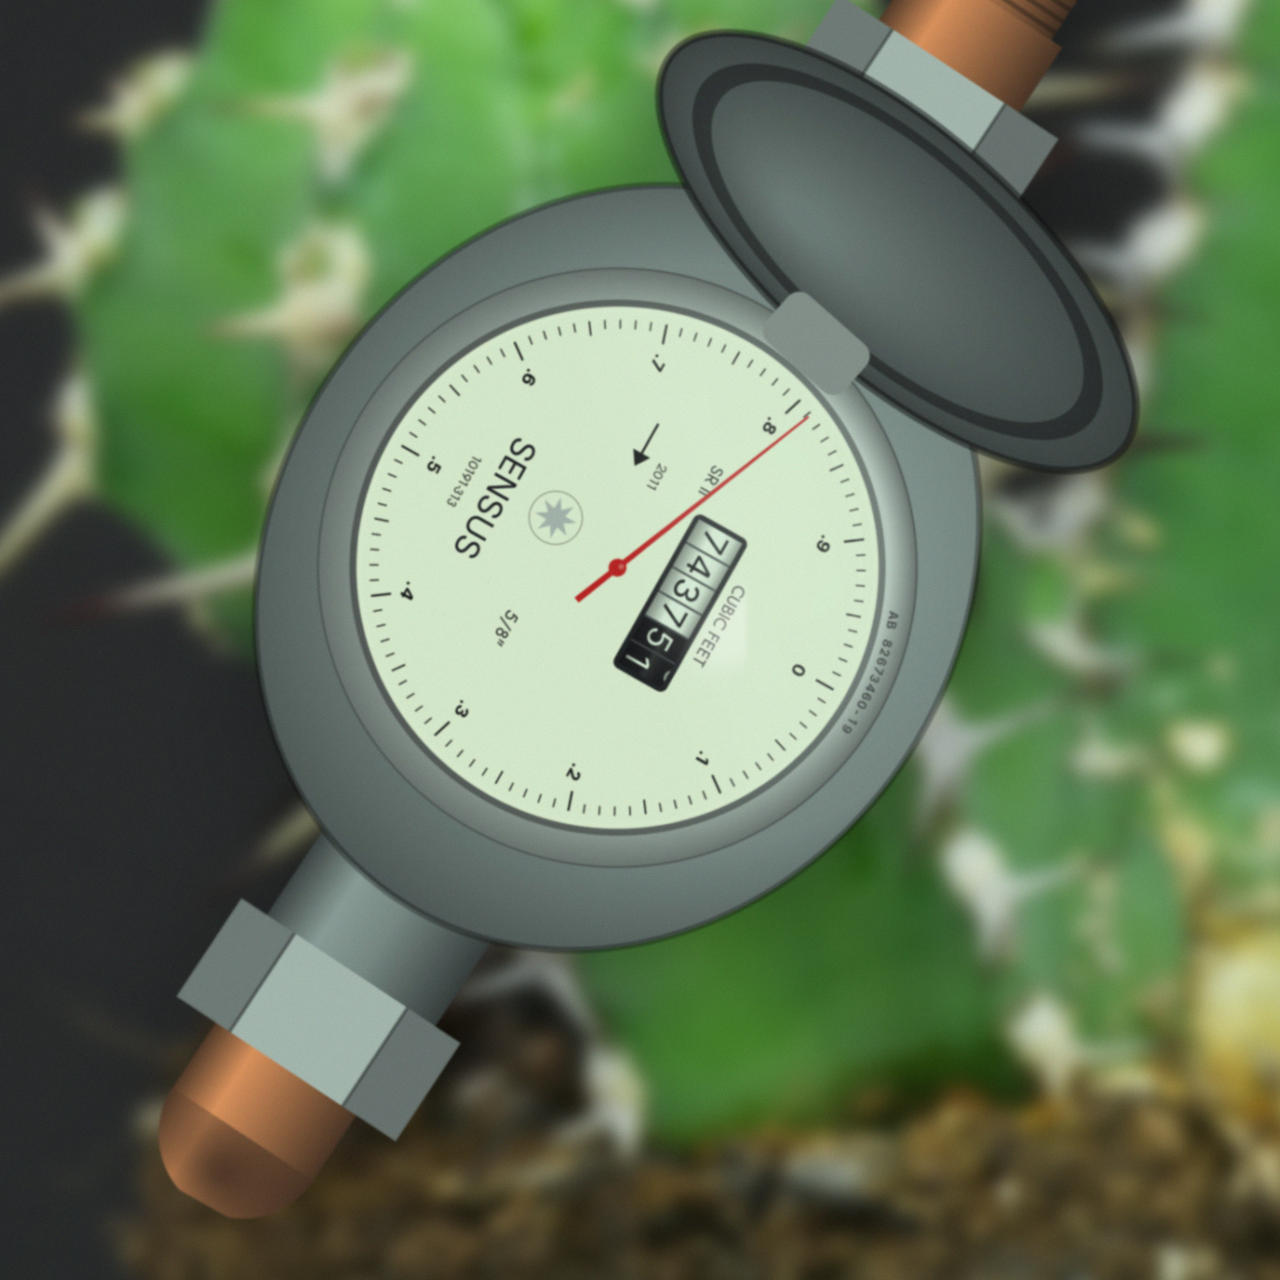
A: 743750.81 ft³
